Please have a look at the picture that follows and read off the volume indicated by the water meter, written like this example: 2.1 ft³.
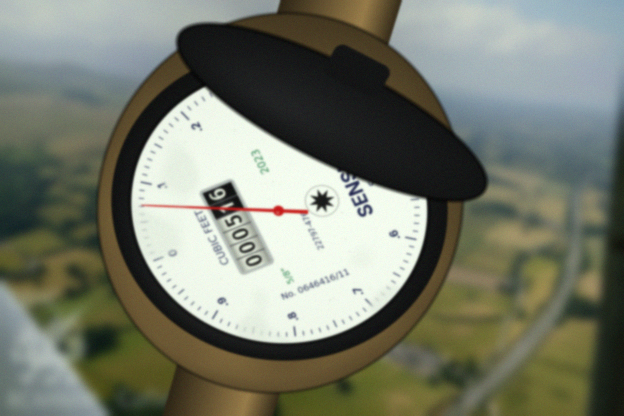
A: 516.07 ft³
